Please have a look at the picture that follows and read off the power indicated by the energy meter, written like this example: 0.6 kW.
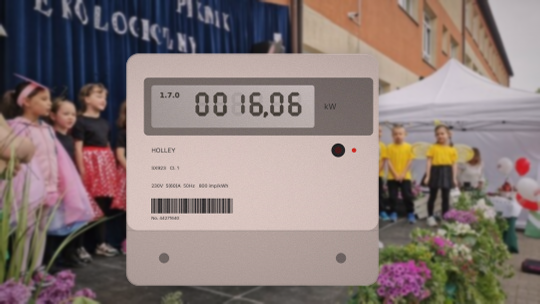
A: 16.06 kW
